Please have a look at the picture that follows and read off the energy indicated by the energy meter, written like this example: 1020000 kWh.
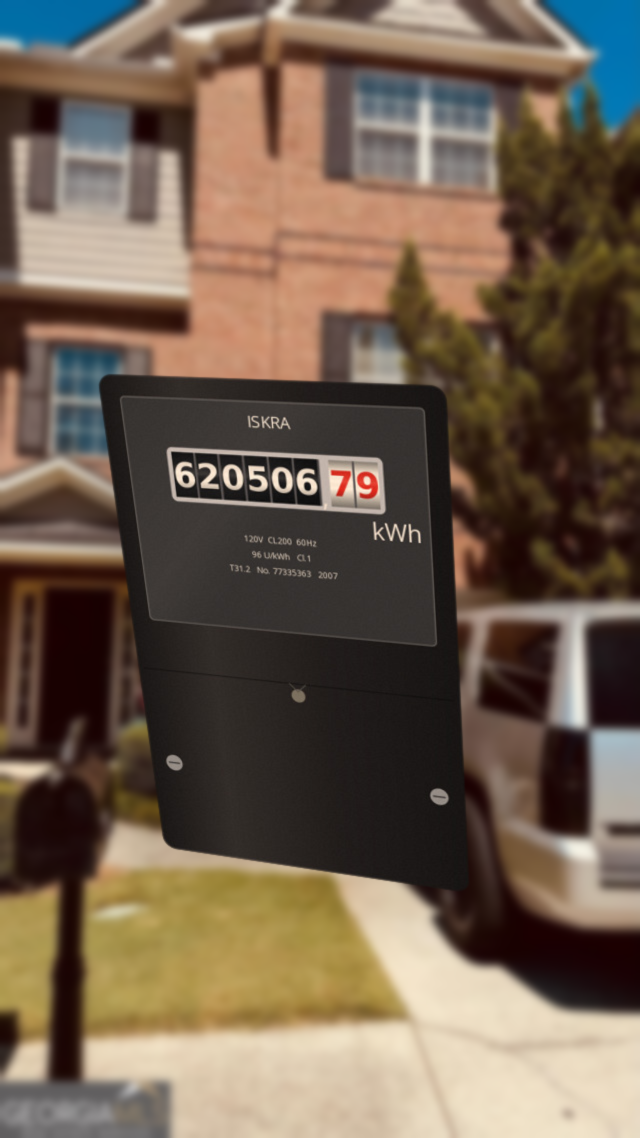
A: 620506.79 kWh
